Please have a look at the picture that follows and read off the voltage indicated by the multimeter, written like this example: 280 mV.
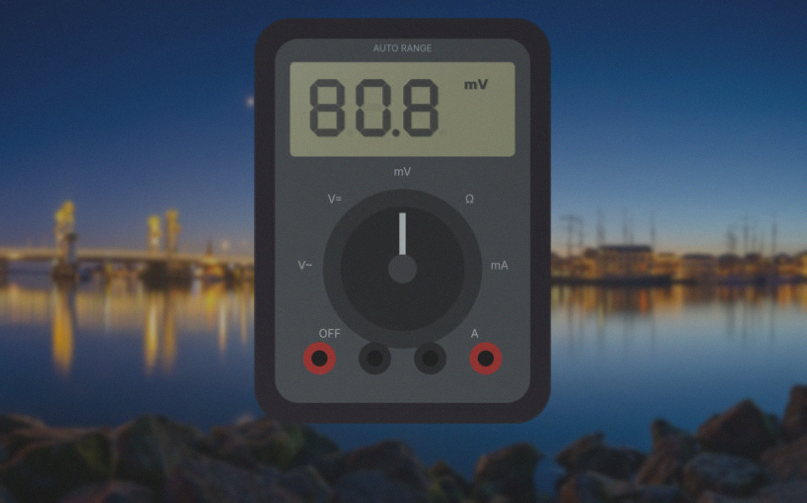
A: 80.8 mV
